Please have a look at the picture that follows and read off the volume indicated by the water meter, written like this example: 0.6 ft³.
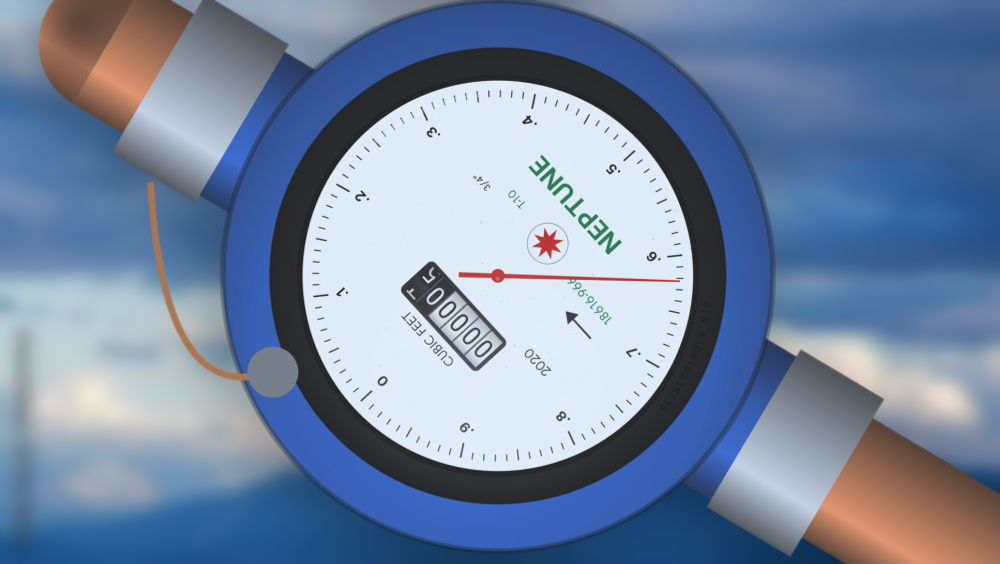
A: 4.62 ft³
